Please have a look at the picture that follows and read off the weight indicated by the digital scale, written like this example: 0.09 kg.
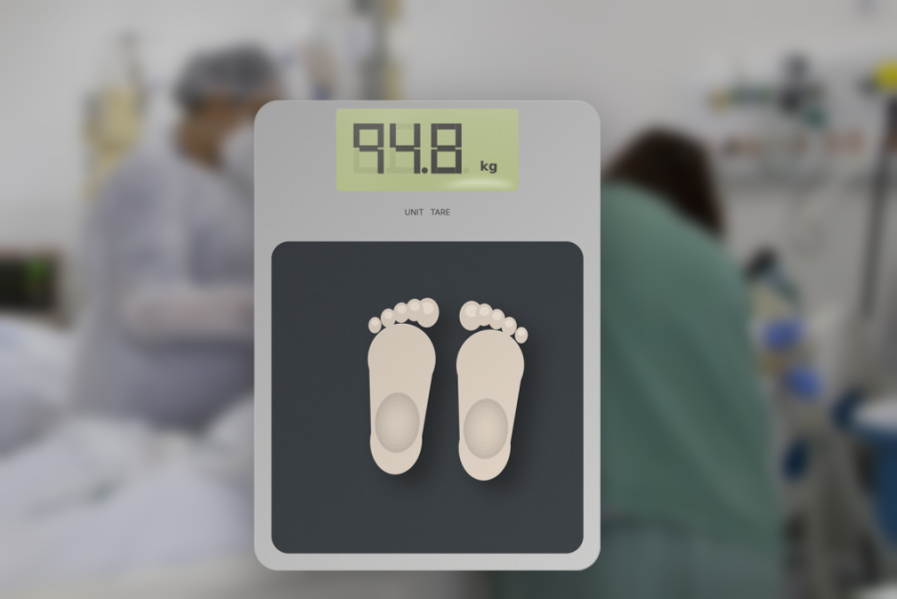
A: 94.8 kg
